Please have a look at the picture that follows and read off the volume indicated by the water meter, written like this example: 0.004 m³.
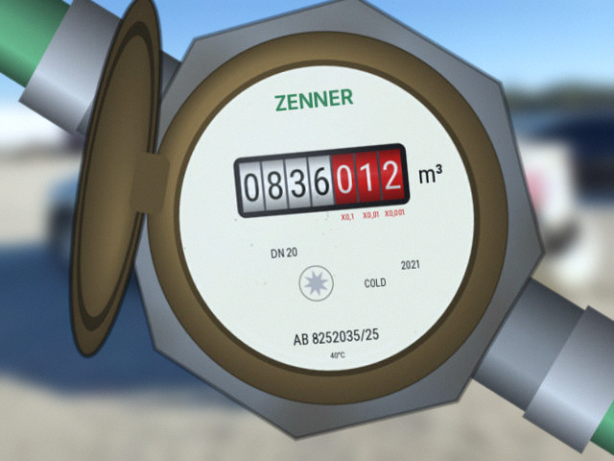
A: 836.012 m³
